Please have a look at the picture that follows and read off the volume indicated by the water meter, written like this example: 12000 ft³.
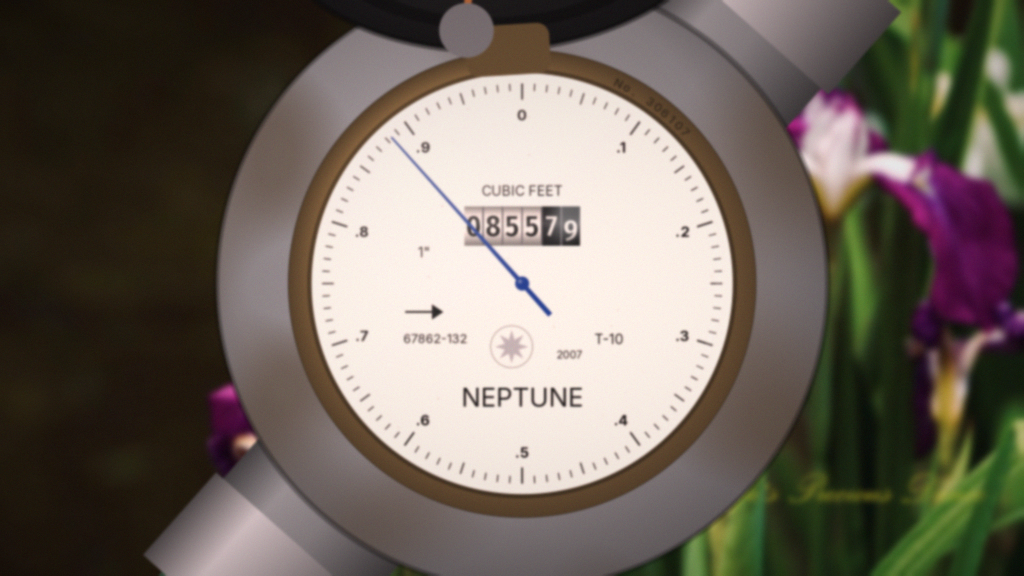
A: 85578.88 ft³
